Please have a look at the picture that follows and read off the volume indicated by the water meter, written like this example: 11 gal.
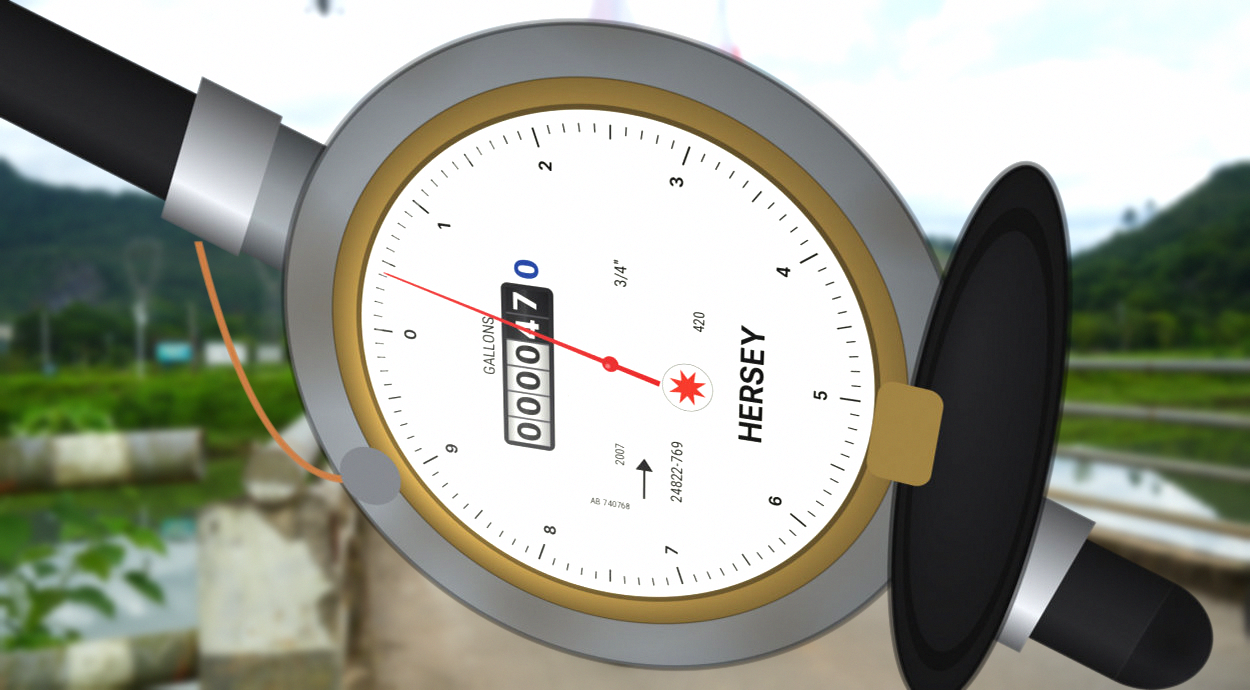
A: 470.4 gal
